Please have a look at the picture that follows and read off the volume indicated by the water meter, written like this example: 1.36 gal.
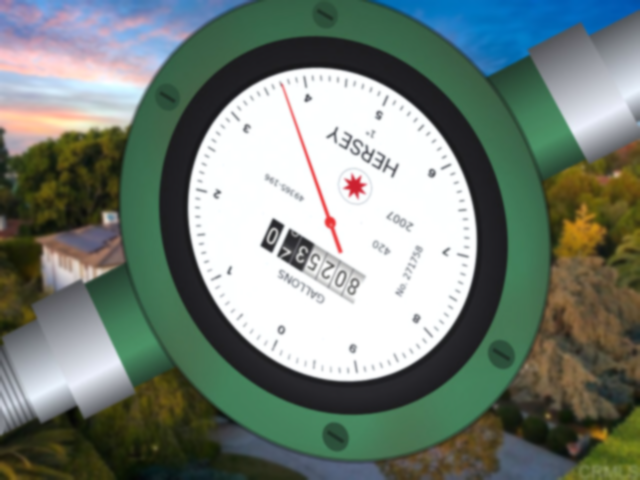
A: 8025323.7 gal
